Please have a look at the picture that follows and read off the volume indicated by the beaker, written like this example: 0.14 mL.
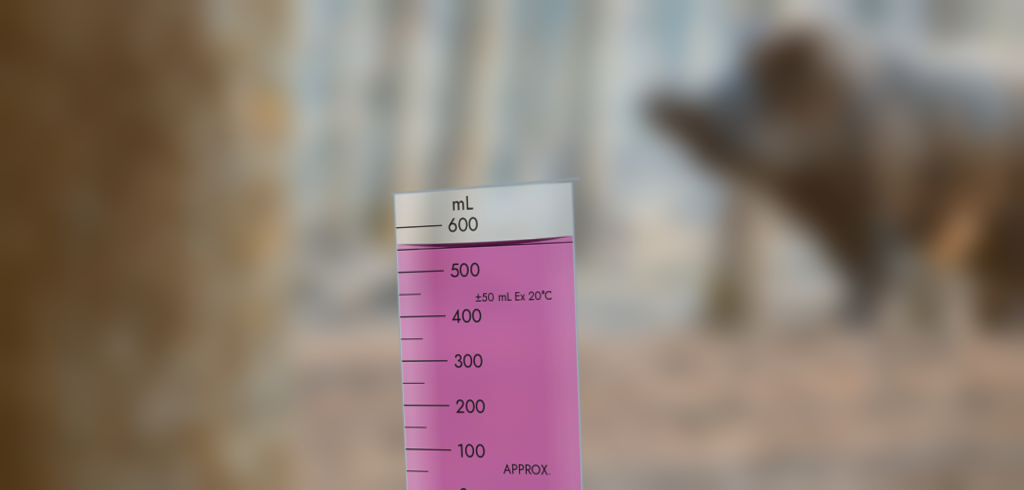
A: 550 mL
